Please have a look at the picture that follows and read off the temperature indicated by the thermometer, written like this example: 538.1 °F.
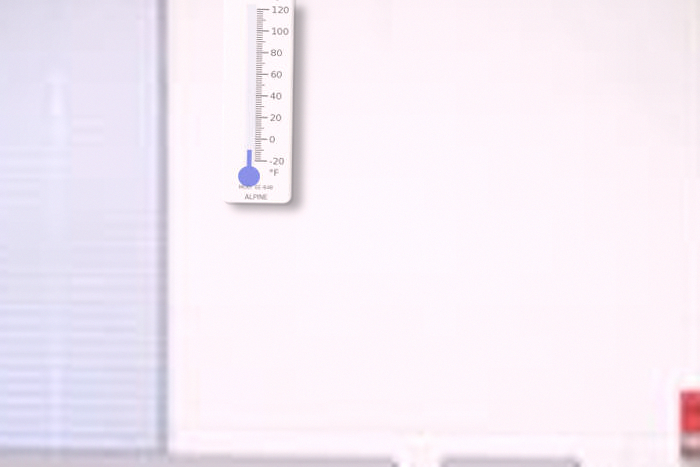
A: -10 °F
